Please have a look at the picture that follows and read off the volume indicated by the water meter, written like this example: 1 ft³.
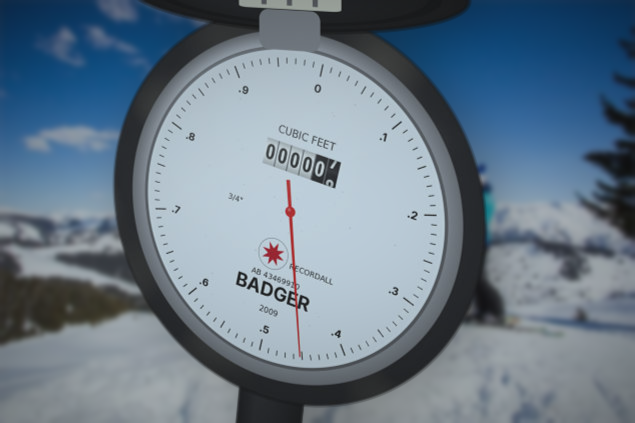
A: 7.45 ft³
